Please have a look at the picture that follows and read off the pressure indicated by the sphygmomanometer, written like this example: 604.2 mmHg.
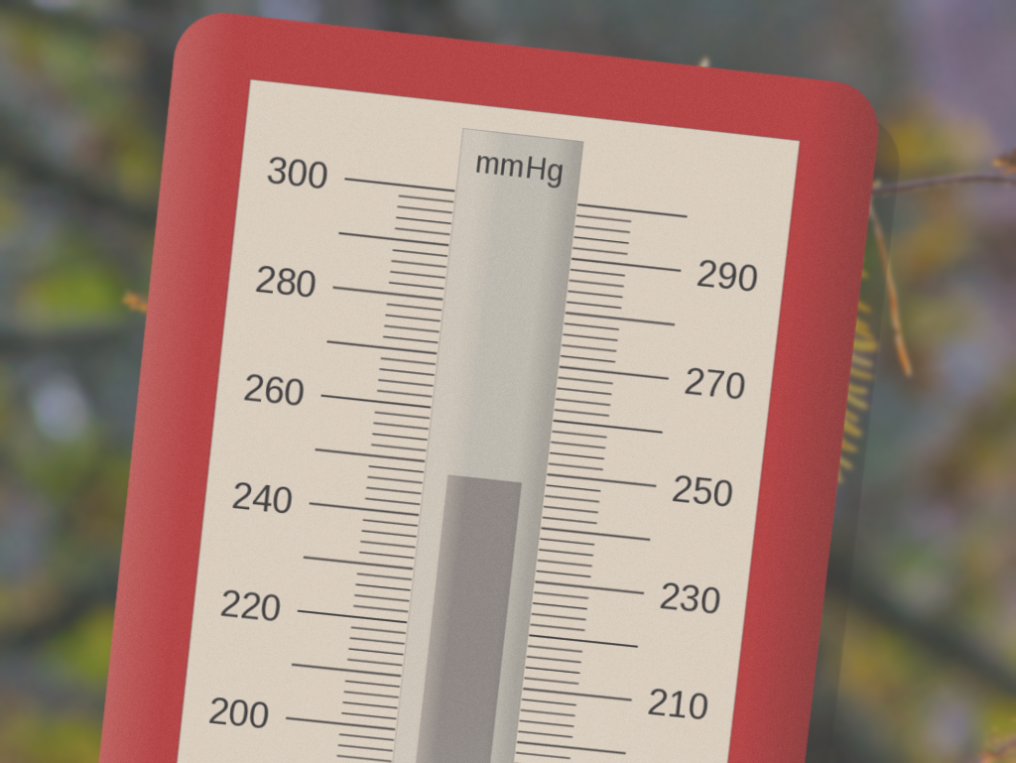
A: 248 mmHg
